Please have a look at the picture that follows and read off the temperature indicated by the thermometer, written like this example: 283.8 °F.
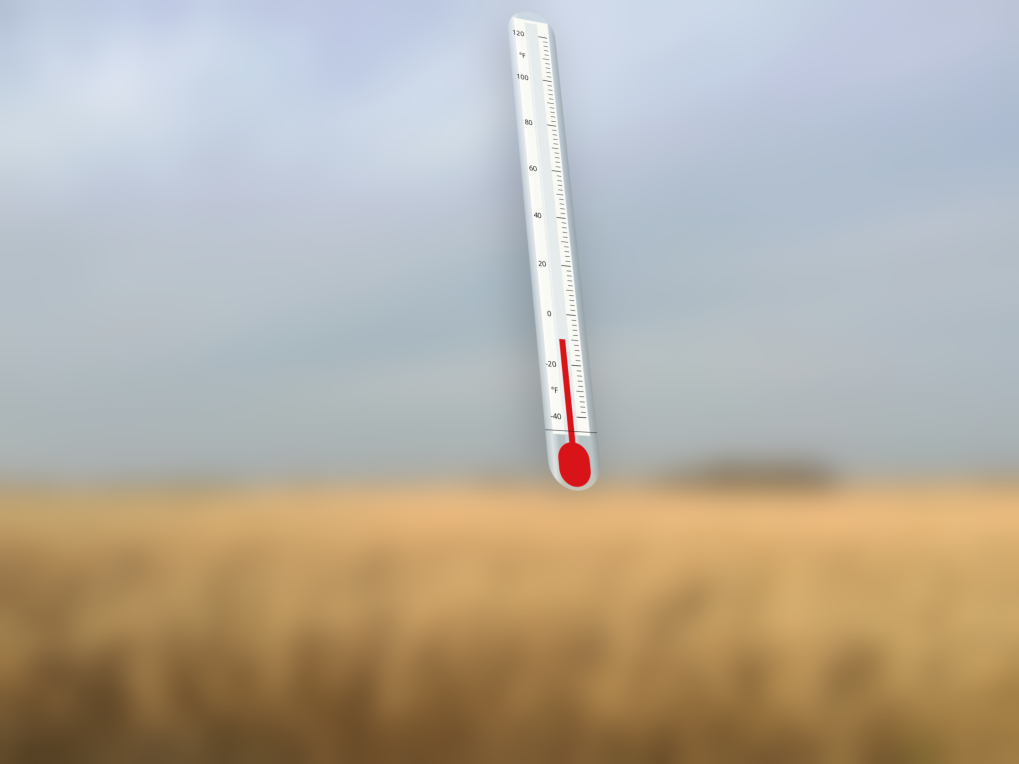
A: -10 °F
